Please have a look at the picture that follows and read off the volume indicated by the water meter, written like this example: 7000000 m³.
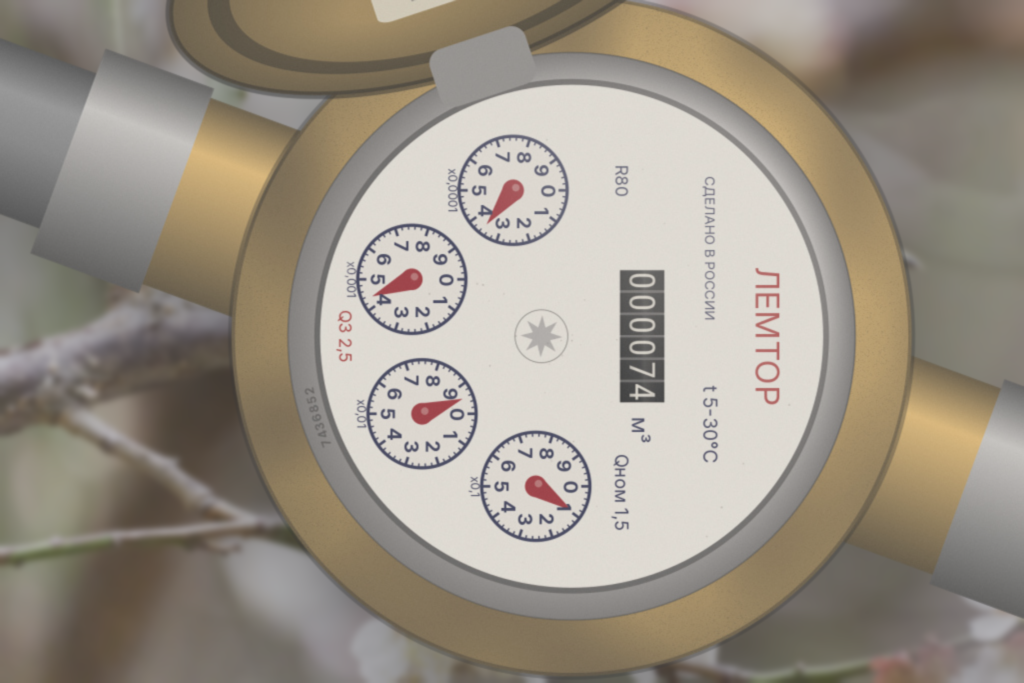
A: 74.0943 m³
